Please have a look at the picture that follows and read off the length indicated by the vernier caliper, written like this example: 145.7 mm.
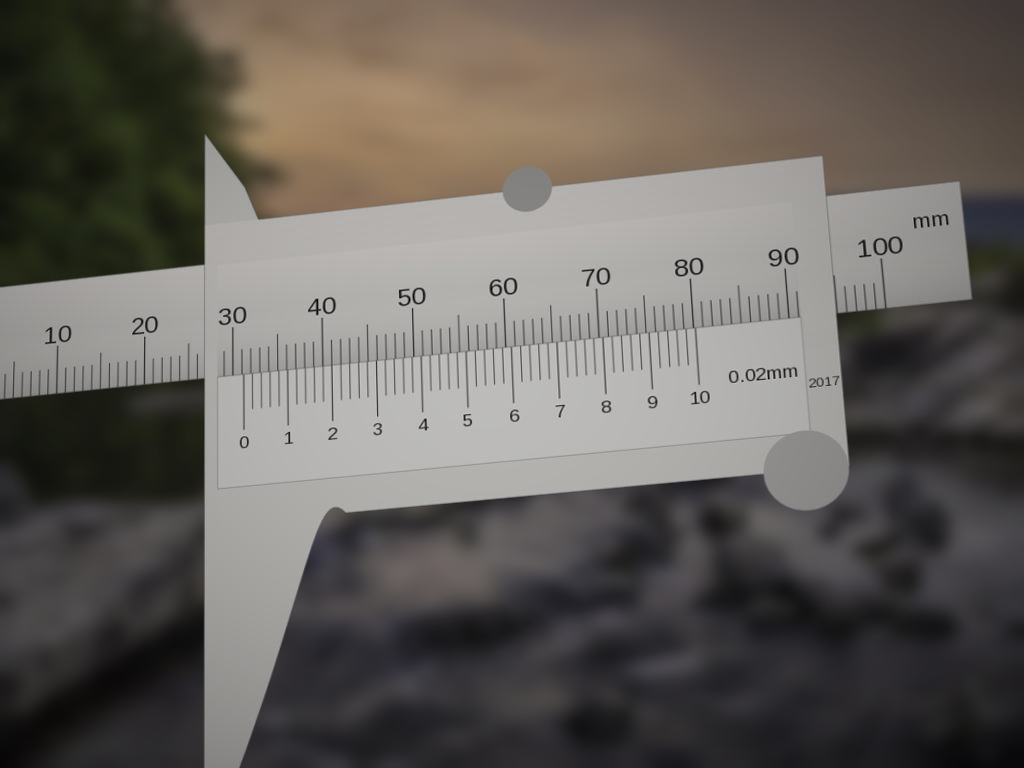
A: 31.2 mm
